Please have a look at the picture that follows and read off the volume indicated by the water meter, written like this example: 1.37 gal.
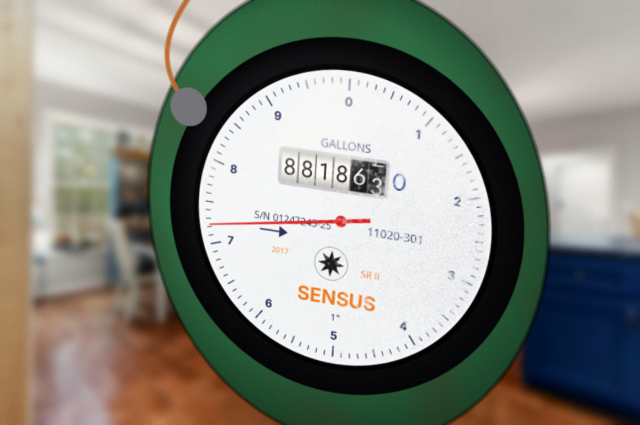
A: 8818627.2 gal
